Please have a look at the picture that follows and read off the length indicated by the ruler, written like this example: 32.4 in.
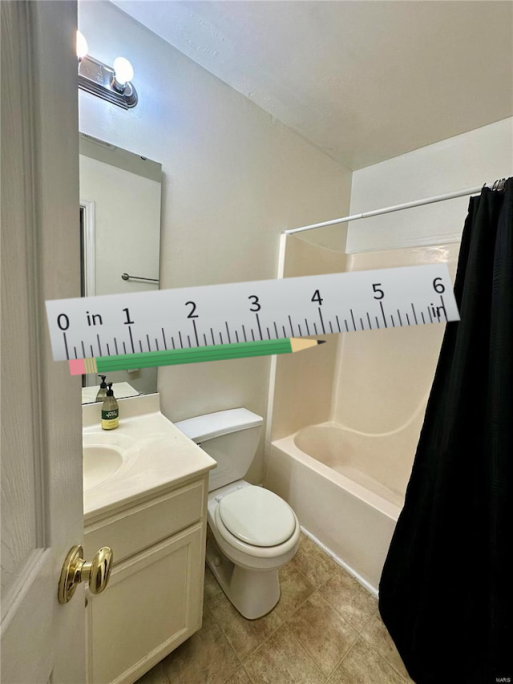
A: 4 in
